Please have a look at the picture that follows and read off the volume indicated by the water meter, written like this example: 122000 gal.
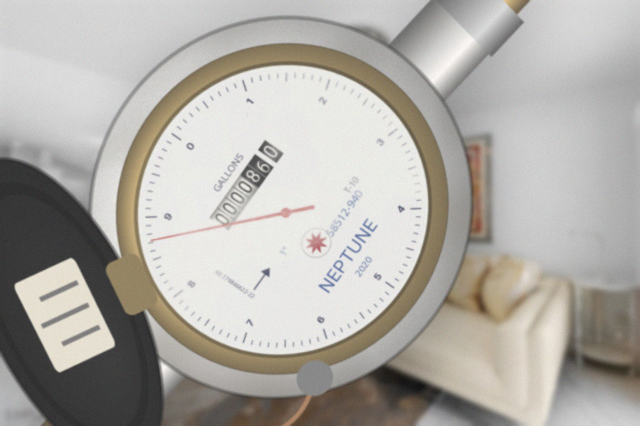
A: 858.7 gal
